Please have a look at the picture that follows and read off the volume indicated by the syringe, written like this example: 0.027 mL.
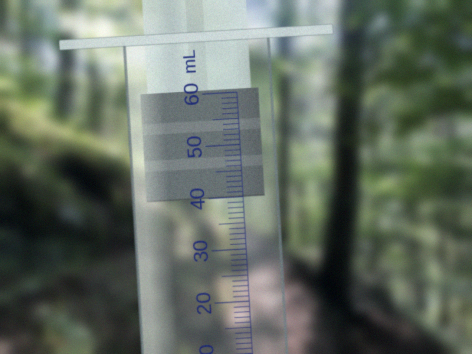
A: 40 mL
